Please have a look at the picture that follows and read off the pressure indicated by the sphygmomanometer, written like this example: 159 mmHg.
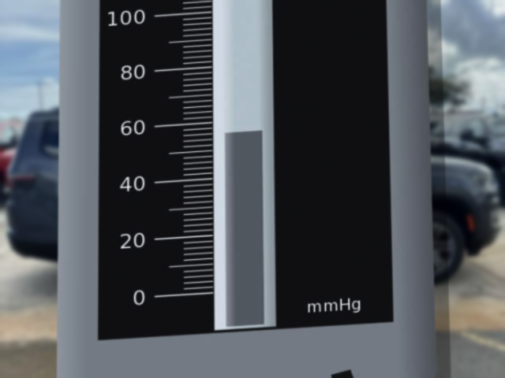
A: 56 mmHg
